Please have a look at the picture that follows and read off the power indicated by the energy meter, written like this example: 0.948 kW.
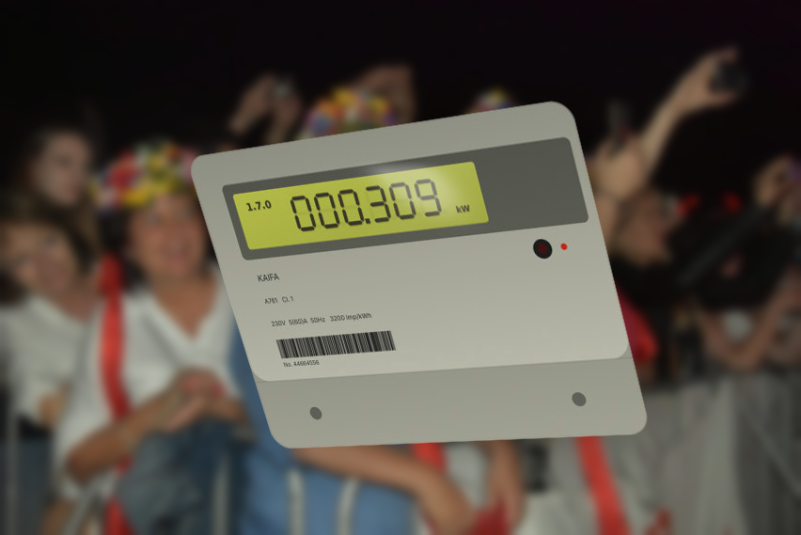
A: 0.309 kW
